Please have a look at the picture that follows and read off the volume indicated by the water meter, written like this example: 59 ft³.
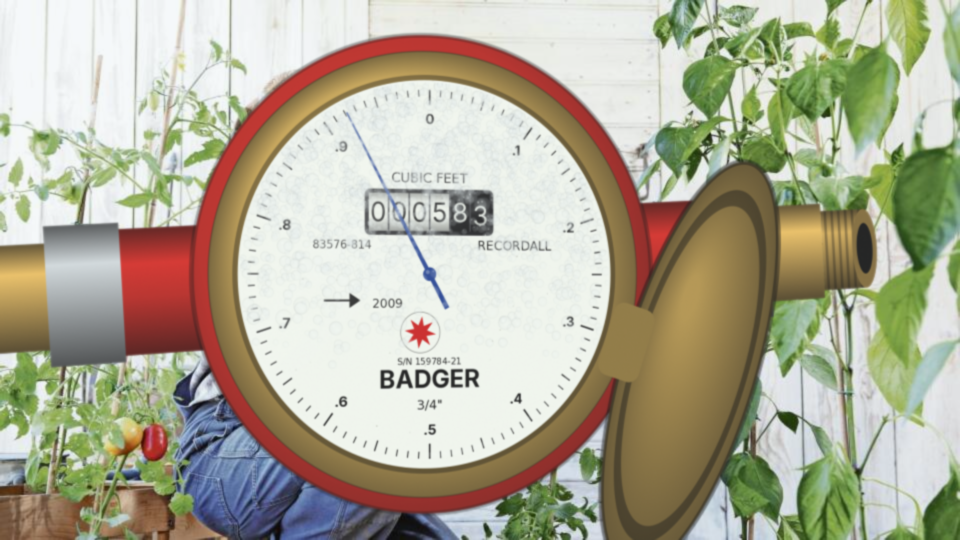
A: 582.92 ft³
